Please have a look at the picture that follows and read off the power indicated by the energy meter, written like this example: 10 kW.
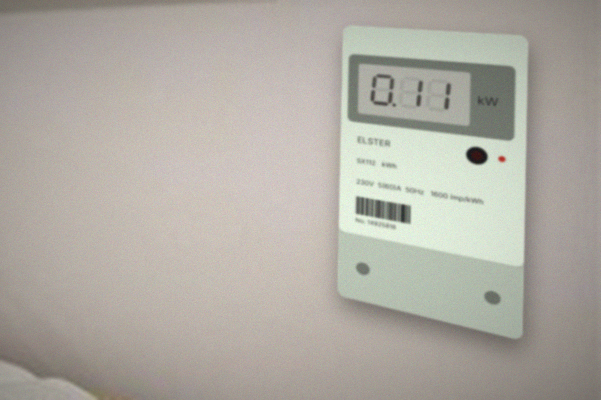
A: 0.11 kW
